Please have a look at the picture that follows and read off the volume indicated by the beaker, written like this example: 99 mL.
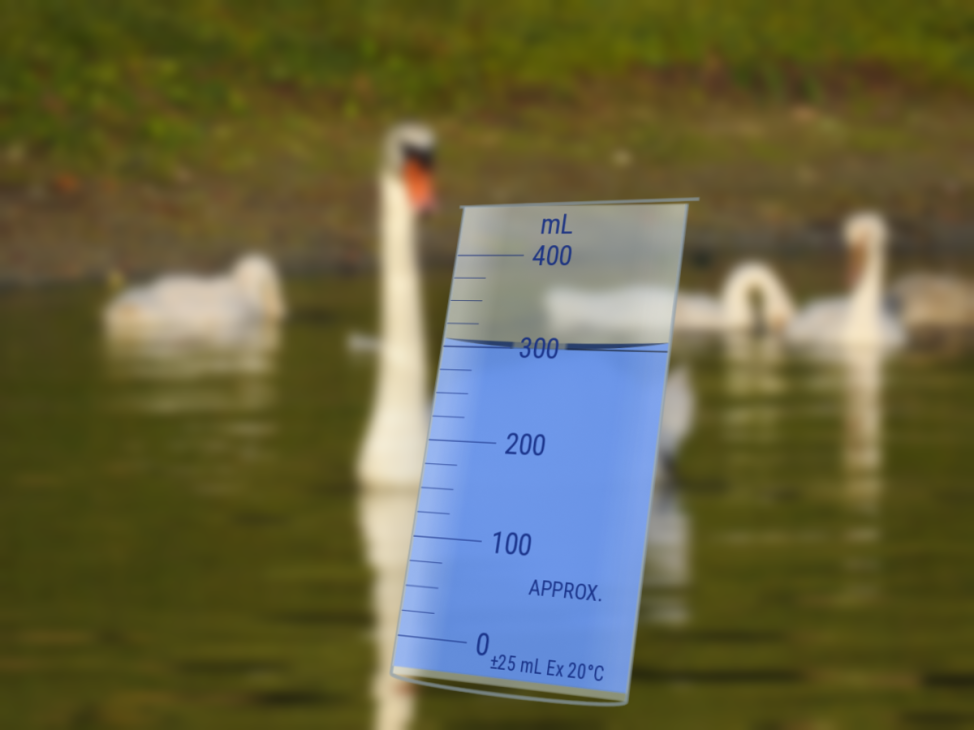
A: 300 mL
